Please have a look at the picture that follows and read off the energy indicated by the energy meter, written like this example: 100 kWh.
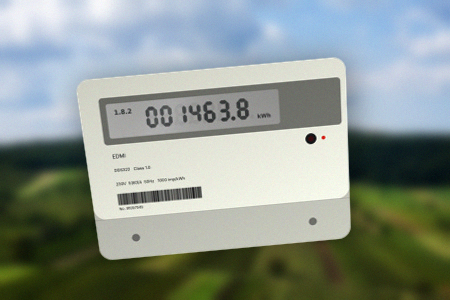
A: 1463.8 kWh
